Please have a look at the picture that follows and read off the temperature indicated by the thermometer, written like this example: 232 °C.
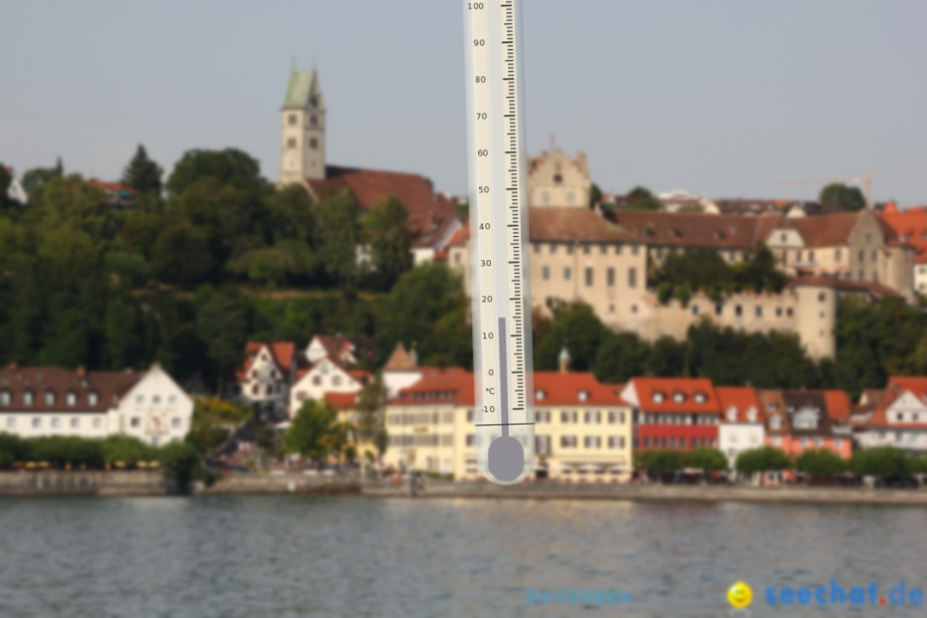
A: 15 °C
